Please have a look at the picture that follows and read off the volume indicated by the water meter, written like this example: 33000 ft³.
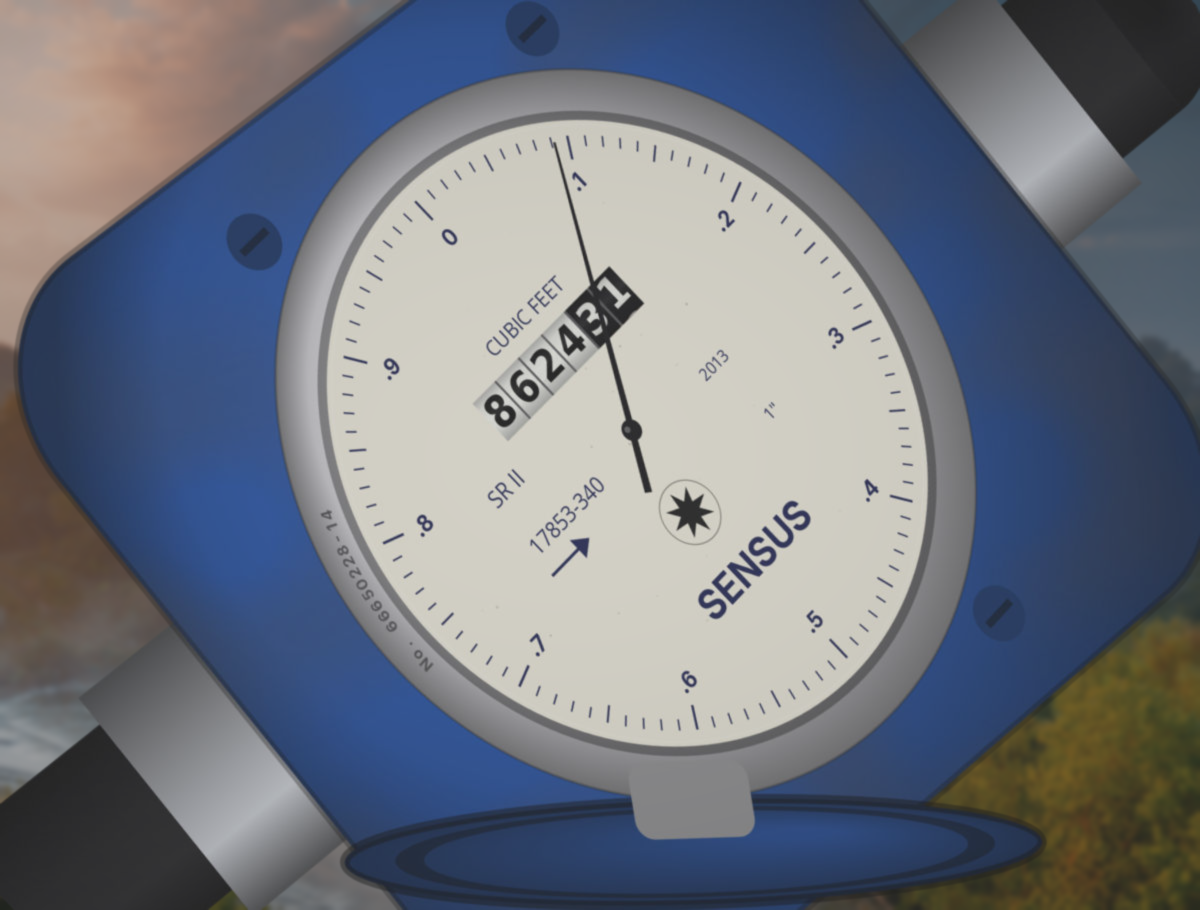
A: 862431.09 ft³
